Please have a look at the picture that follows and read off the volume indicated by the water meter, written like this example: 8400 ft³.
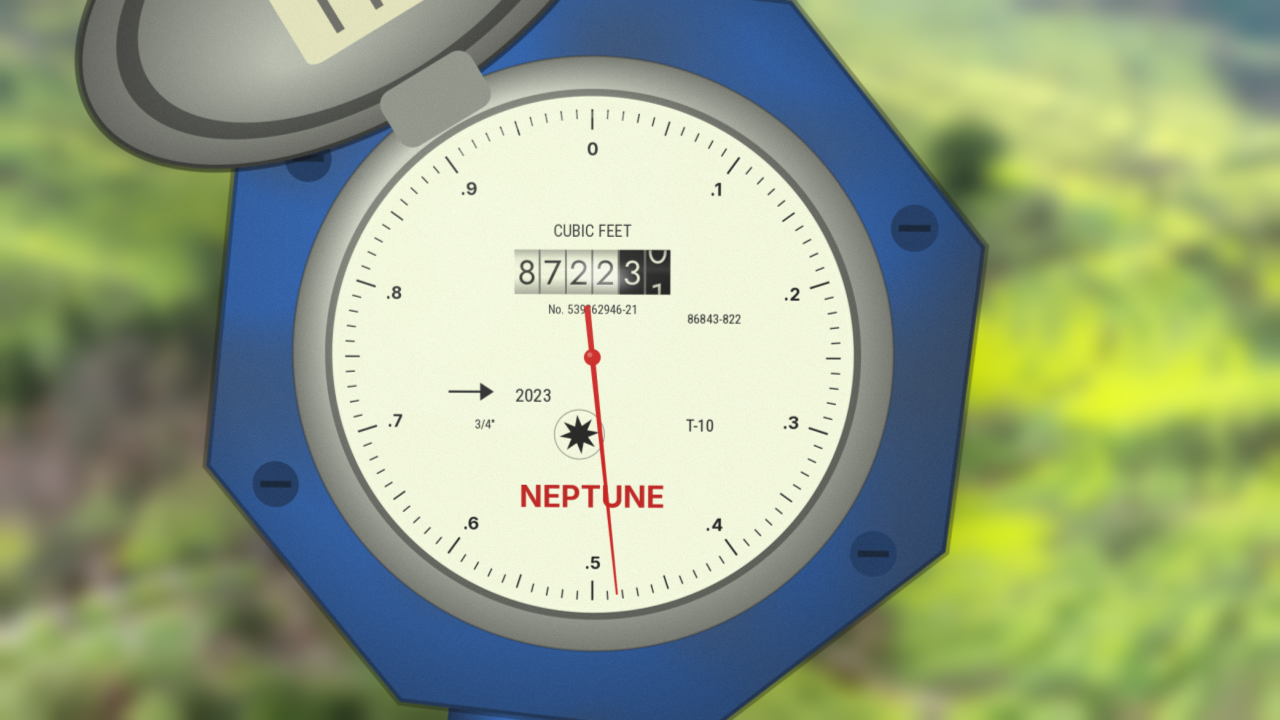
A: 872230.48 ft³
